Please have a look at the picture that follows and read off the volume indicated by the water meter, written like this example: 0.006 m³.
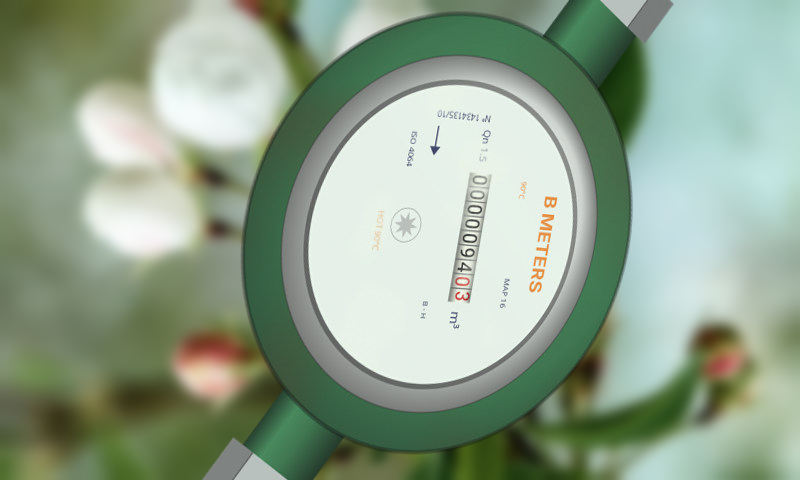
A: 94.03 m³
